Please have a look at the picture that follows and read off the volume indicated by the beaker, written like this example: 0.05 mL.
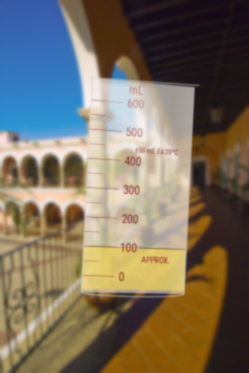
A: 100 mL
